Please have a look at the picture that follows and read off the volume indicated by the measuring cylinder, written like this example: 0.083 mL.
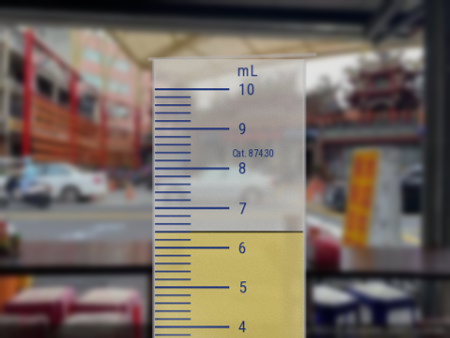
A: 6.4 mL
